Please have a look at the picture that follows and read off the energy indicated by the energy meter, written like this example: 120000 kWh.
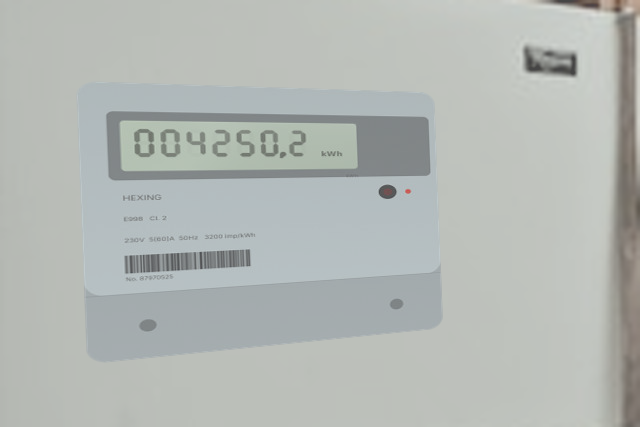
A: 4250.2 kWh
